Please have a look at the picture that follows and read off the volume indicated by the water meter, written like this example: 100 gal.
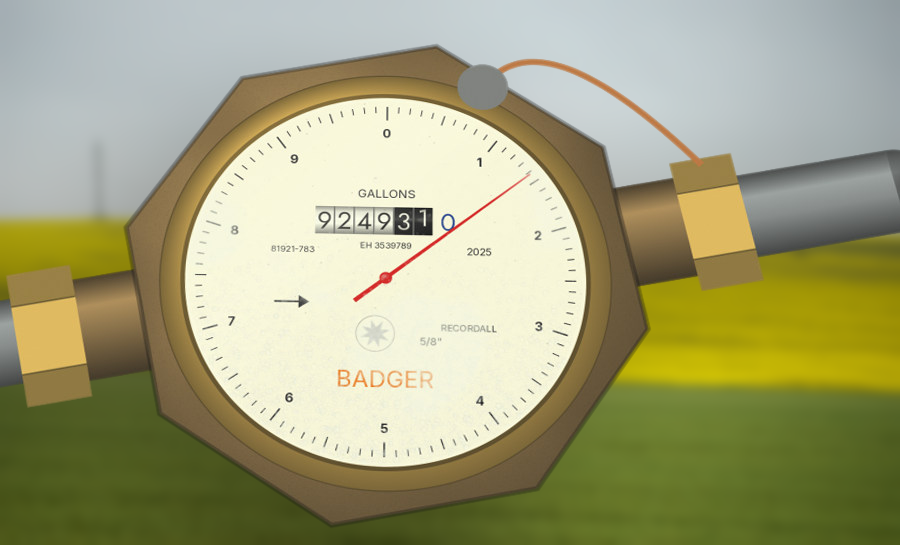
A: 9249311.4 gal
